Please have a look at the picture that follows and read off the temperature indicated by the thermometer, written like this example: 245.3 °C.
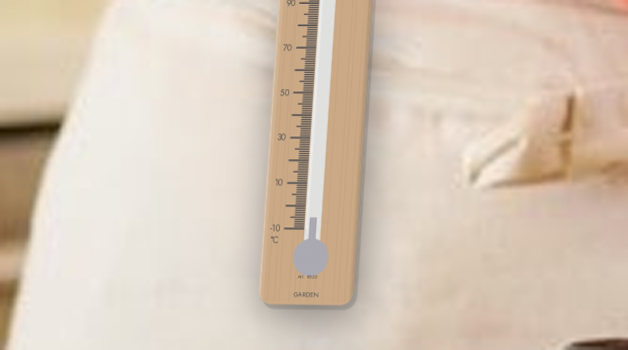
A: -5 °C
